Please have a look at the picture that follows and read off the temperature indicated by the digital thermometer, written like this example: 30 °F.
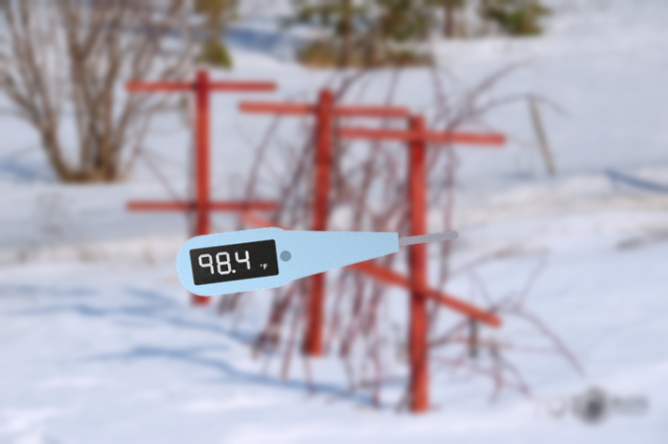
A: 98.4 °F
